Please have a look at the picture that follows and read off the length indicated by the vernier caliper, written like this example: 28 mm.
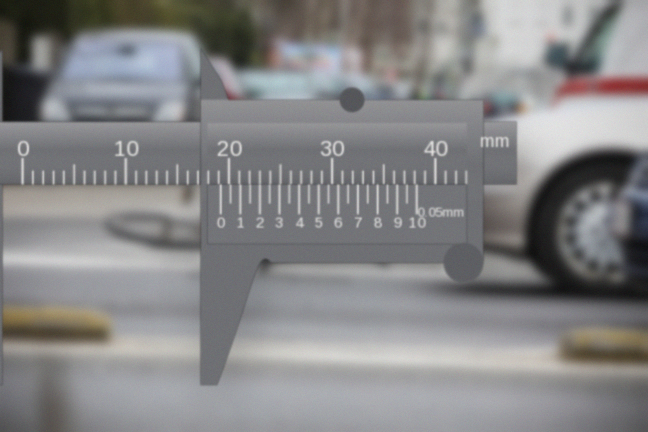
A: 19.2 mm
